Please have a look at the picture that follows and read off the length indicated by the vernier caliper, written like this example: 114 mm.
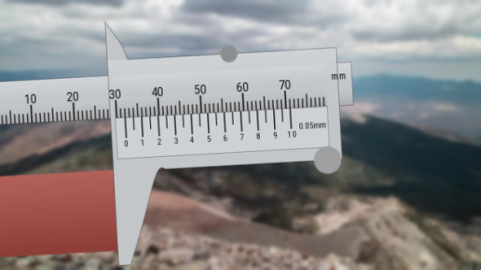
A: 32.0 mm
